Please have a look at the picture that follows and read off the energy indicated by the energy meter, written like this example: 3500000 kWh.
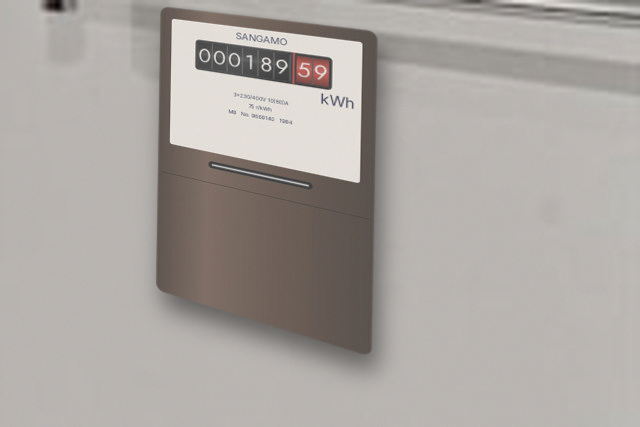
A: 189.59 kWh
